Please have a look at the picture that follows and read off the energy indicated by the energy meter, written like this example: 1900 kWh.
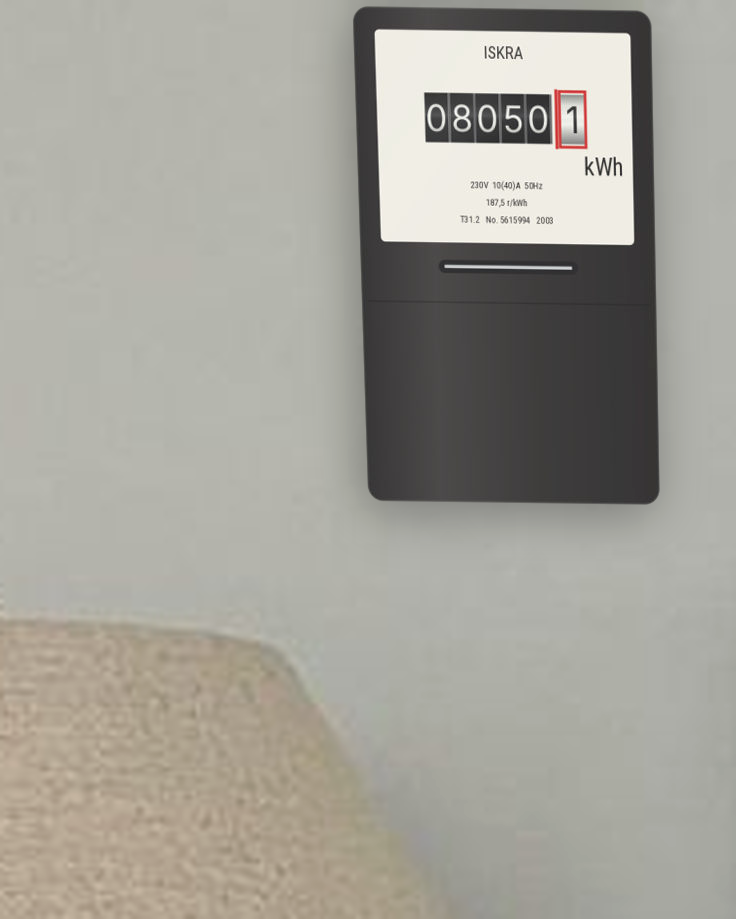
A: 8050.1 kWh
